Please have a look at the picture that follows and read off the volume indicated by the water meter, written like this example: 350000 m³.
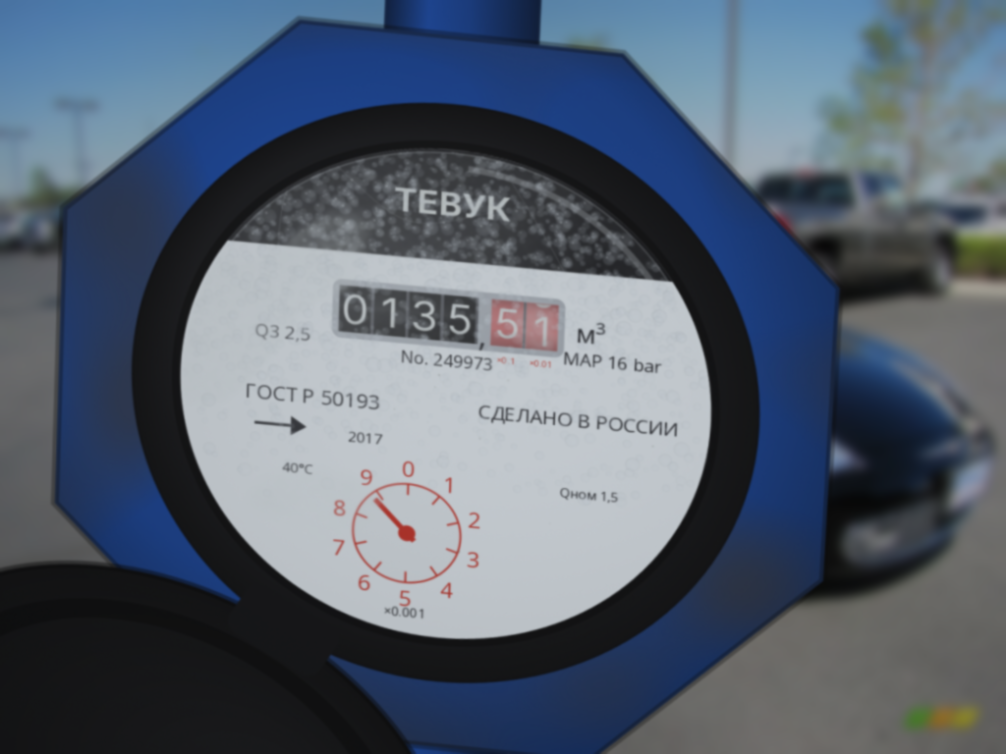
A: 135.508 m³
